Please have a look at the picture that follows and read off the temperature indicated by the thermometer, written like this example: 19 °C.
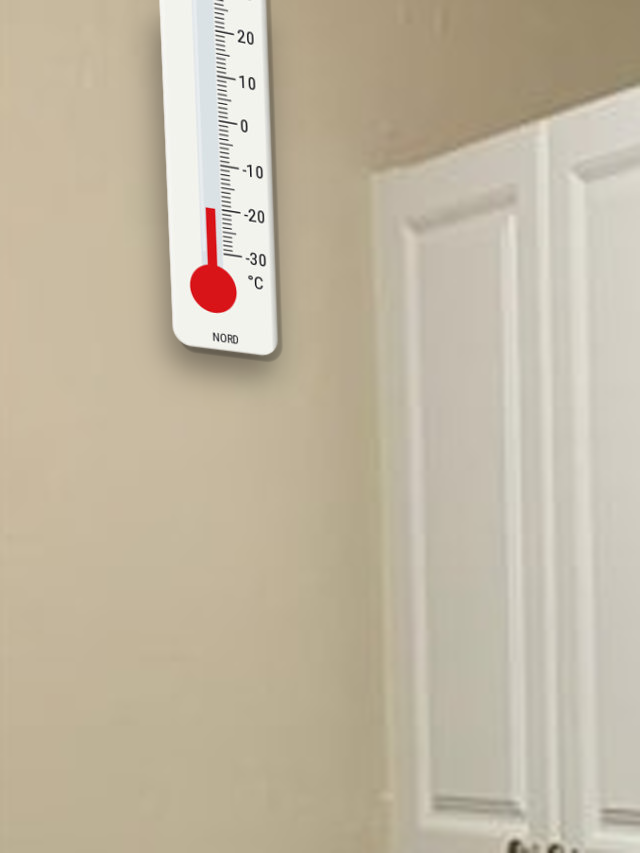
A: -20 °C
